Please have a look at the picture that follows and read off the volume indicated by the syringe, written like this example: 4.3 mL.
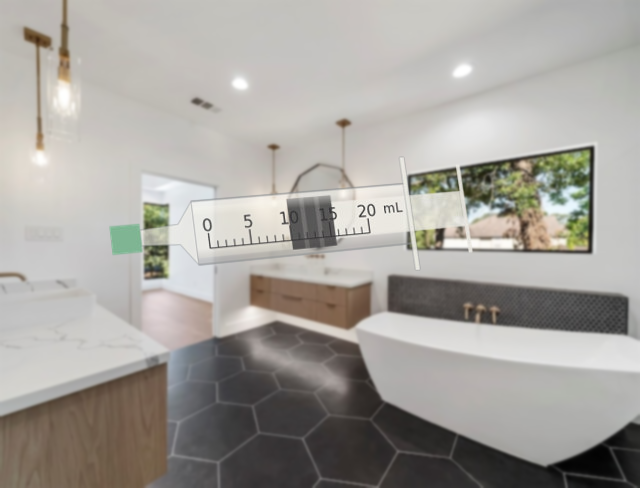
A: 10 mL
